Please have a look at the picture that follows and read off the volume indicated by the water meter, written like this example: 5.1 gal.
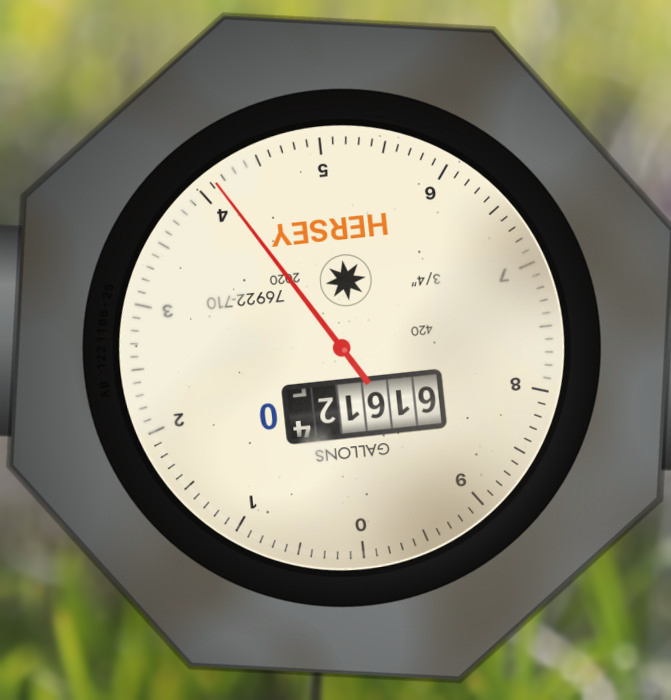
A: 6161244.1 gal
